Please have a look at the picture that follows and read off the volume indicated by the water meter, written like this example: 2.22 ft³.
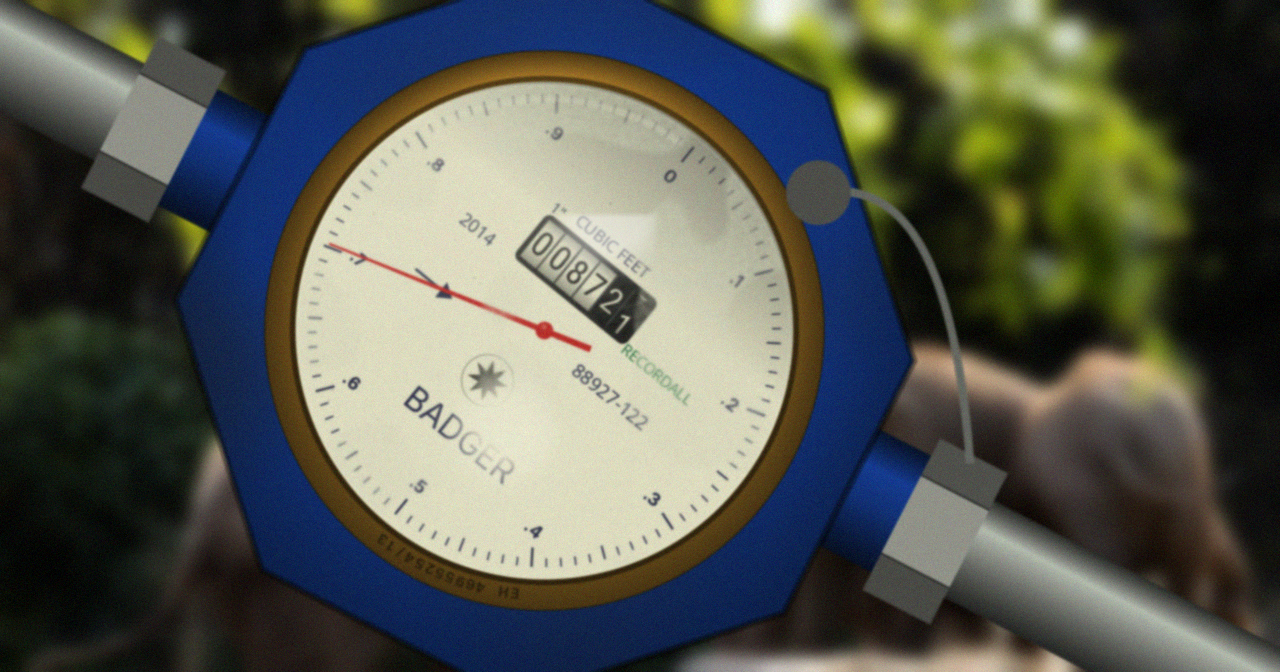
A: 8720.70 ft³
